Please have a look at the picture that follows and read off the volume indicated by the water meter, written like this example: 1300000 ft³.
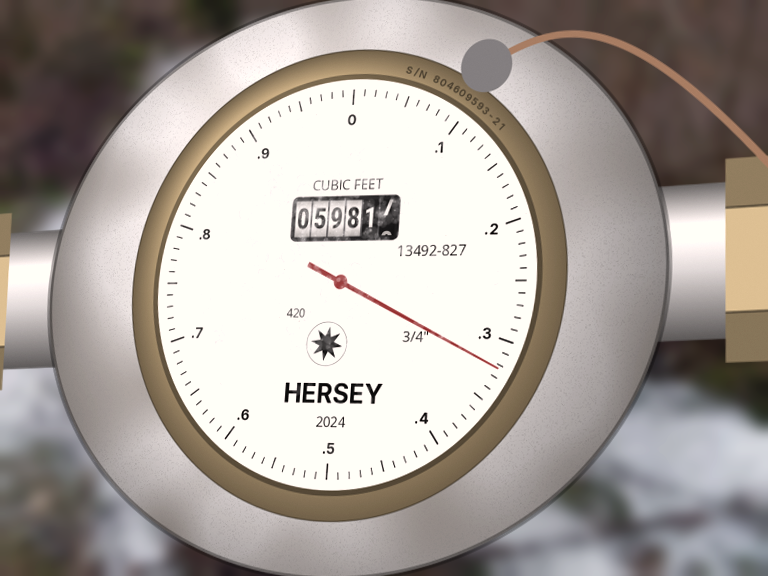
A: 59817.32 ft³
